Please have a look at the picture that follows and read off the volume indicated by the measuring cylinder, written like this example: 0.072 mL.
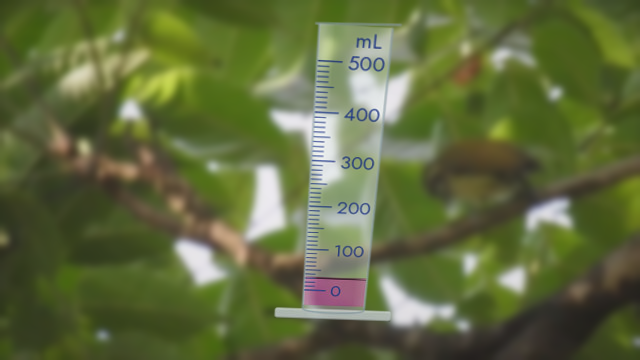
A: 30 mL
